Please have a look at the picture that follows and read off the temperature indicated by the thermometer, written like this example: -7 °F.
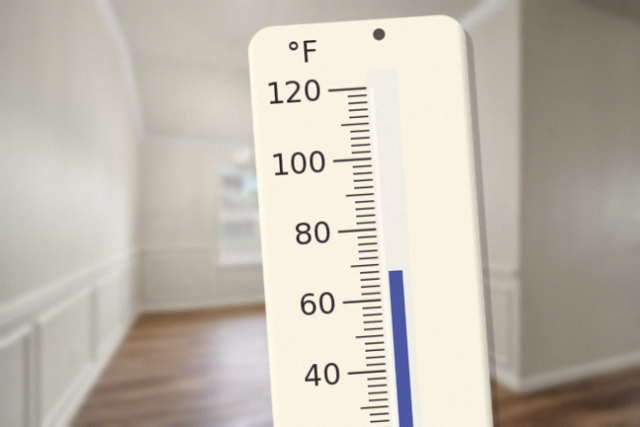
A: 68 °F
